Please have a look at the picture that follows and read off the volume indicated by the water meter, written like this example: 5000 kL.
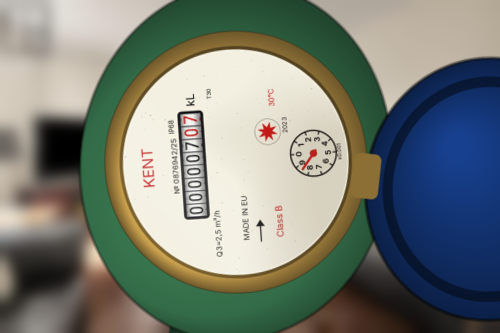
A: 7.078 kL
